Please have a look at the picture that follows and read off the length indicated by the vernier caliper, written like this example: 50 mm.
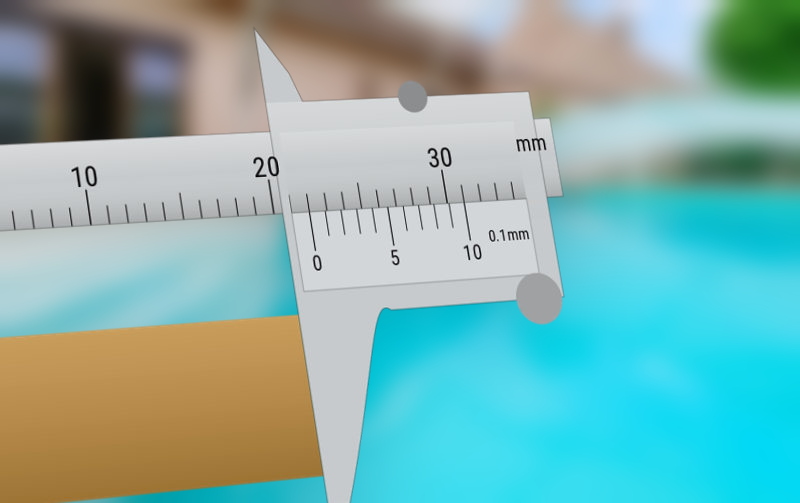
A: 22.0 mm
